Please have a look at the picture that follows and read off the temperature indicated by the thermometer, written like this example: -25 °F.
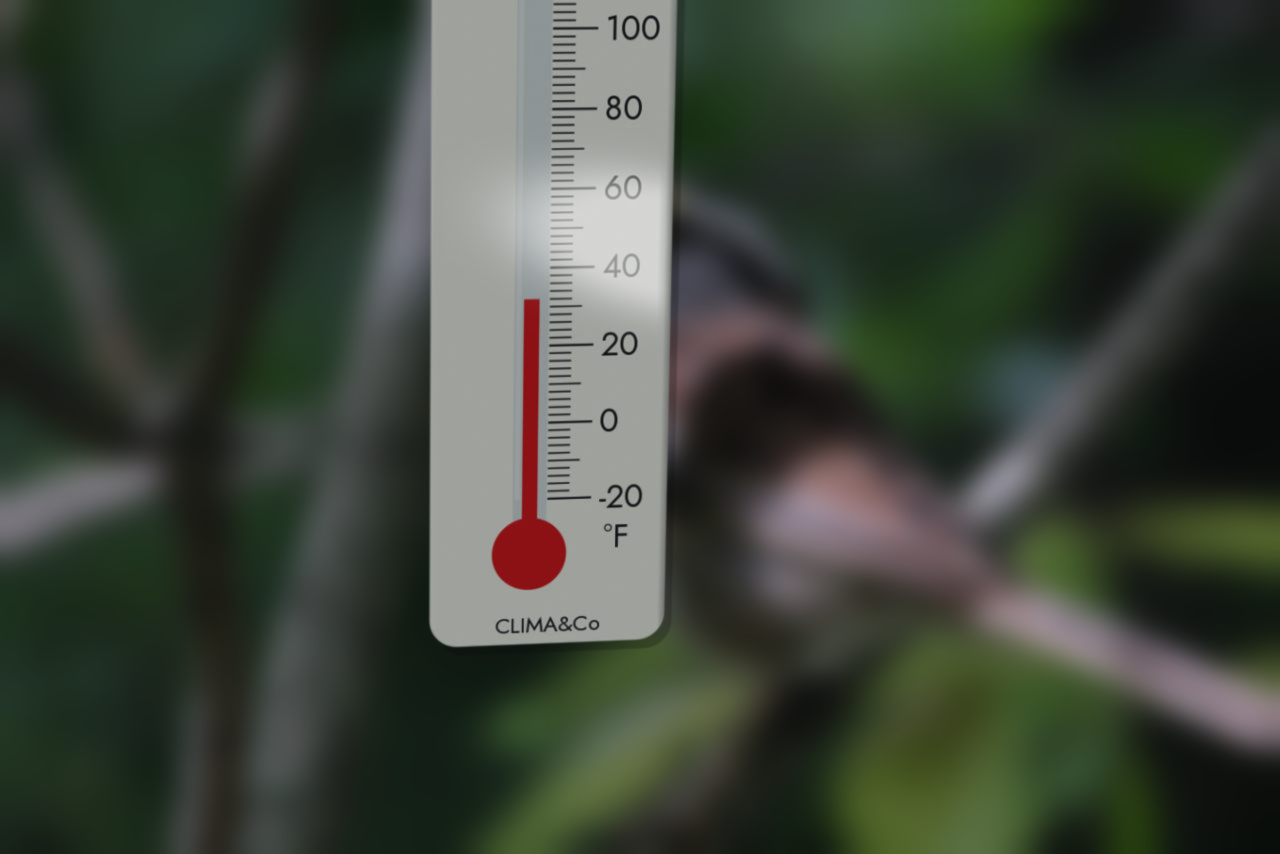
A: 32 °F
